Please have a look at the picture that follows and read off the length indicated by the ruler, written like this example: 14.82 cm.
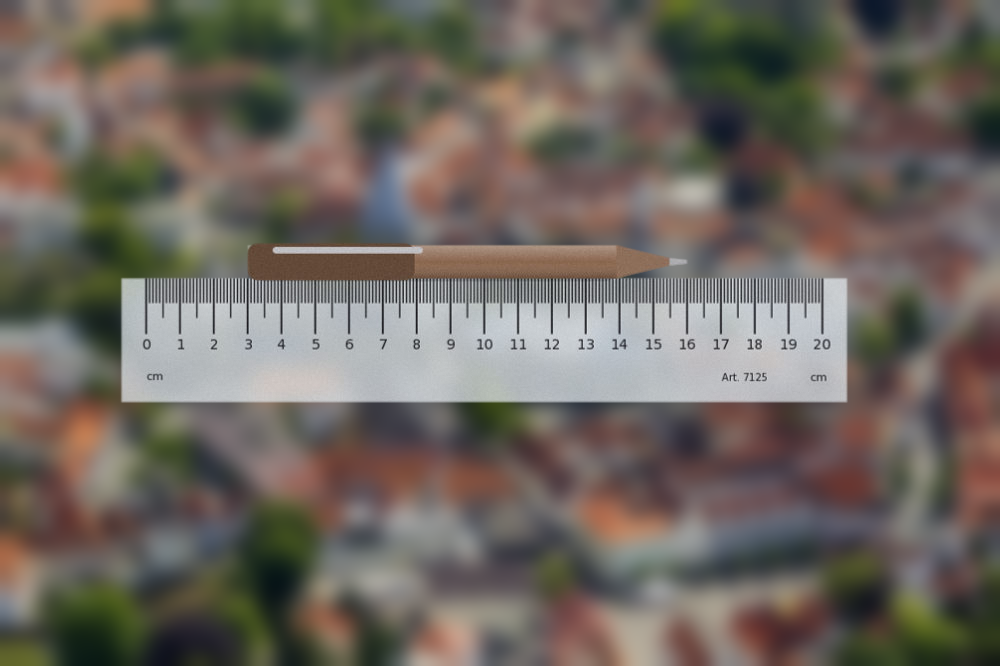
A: 13 cm
